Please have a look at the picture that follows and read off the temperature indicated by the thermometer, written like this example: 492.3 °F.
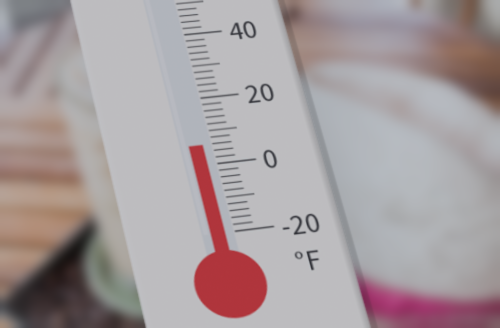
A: 6 °F
